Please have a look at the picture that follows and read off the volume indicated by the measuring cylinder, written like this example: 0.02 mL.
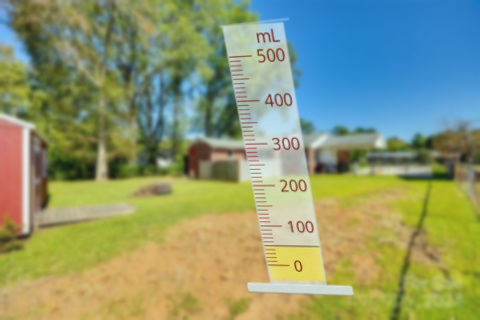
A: 50 mL
